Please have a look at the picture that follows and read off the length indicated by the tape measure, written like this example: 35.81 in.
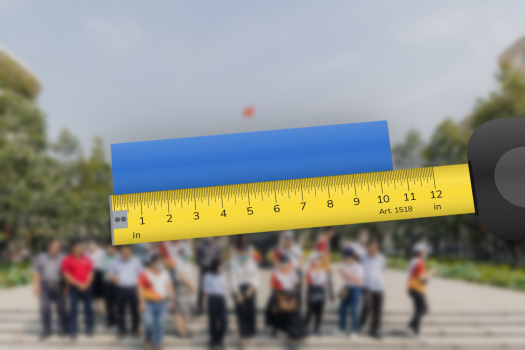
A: 10.5 in
